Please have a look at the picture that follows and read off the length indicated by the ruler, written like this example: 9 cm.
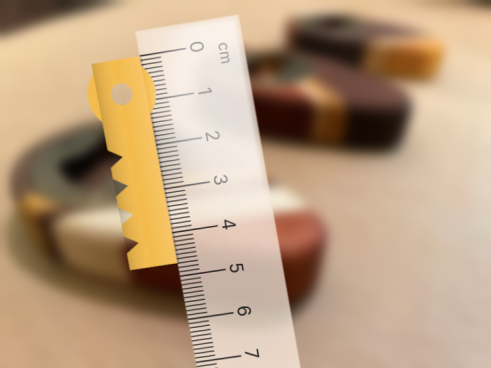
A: 4.7 cm
